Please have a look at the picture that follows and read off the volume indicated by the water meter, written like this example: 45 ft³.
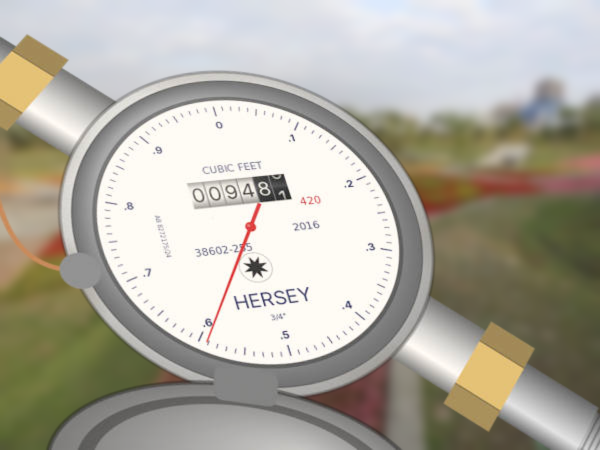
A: 9480.59 ft³
